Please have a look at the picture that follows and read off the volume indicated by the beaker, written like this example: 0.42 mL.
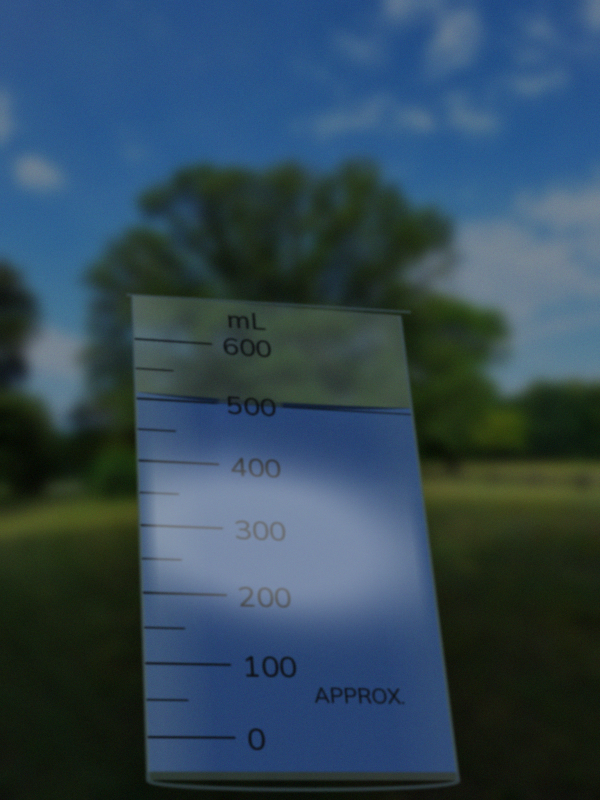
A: 500 mL
